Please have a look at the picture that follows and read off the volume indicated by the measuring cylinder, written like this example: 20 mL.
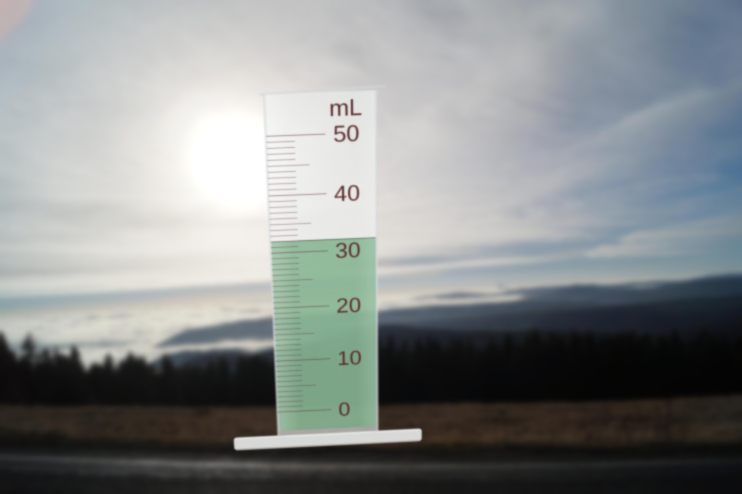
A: 32 mL
